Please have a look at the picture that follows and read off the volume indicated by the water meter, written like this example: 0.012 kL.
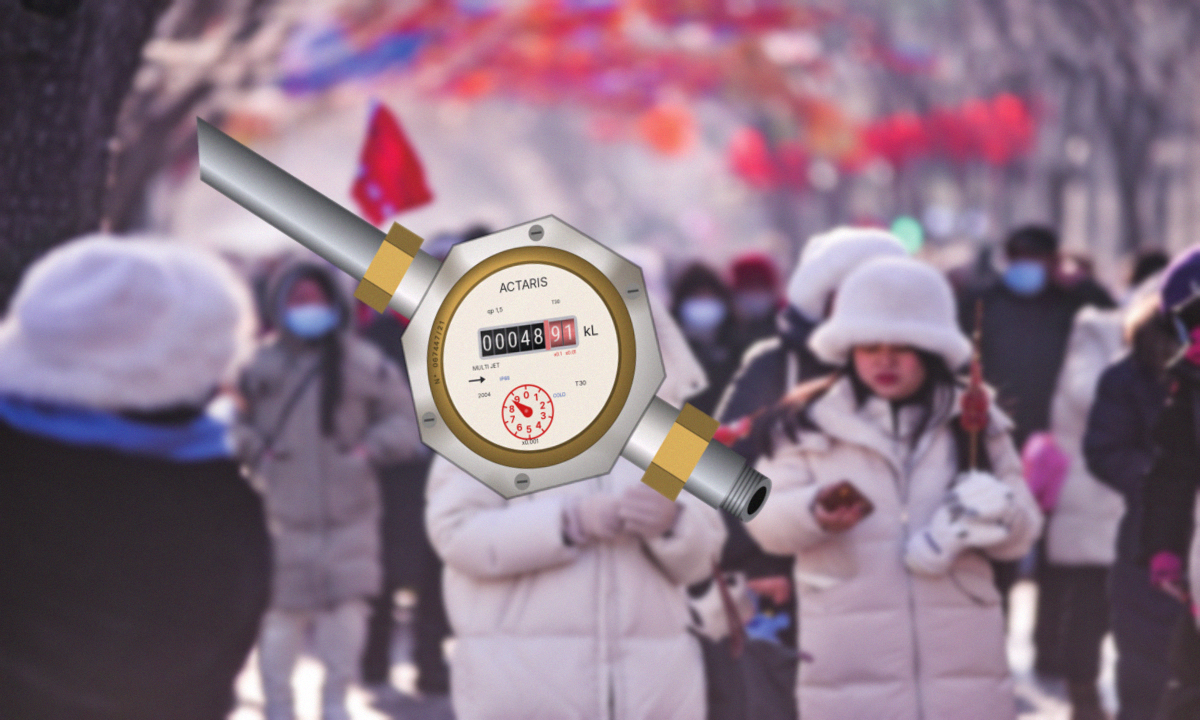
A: 48.918 kL
